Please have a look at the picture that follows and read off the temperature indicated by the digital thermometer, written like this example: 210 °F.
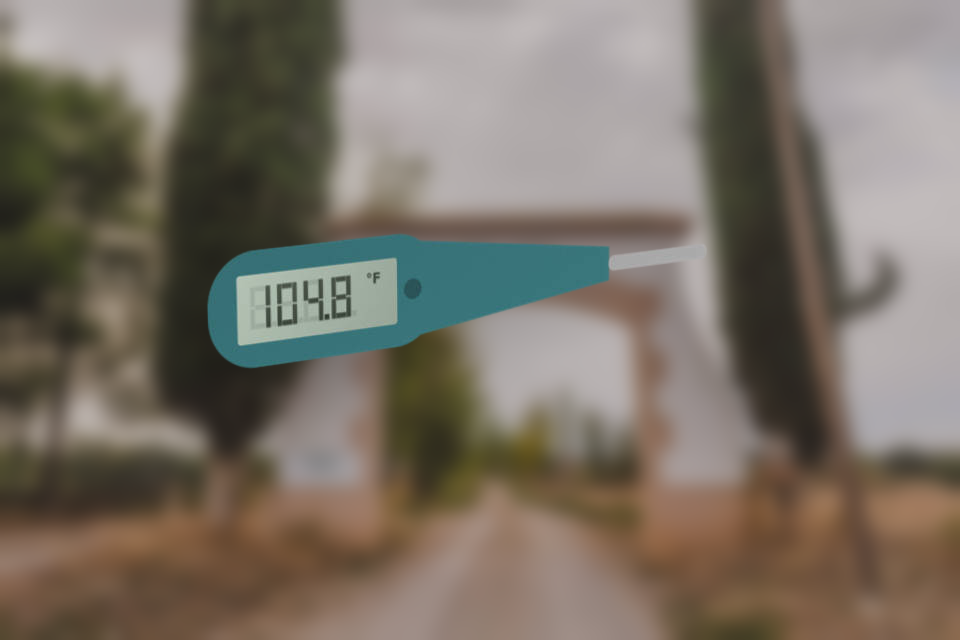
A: 104.8 °F
